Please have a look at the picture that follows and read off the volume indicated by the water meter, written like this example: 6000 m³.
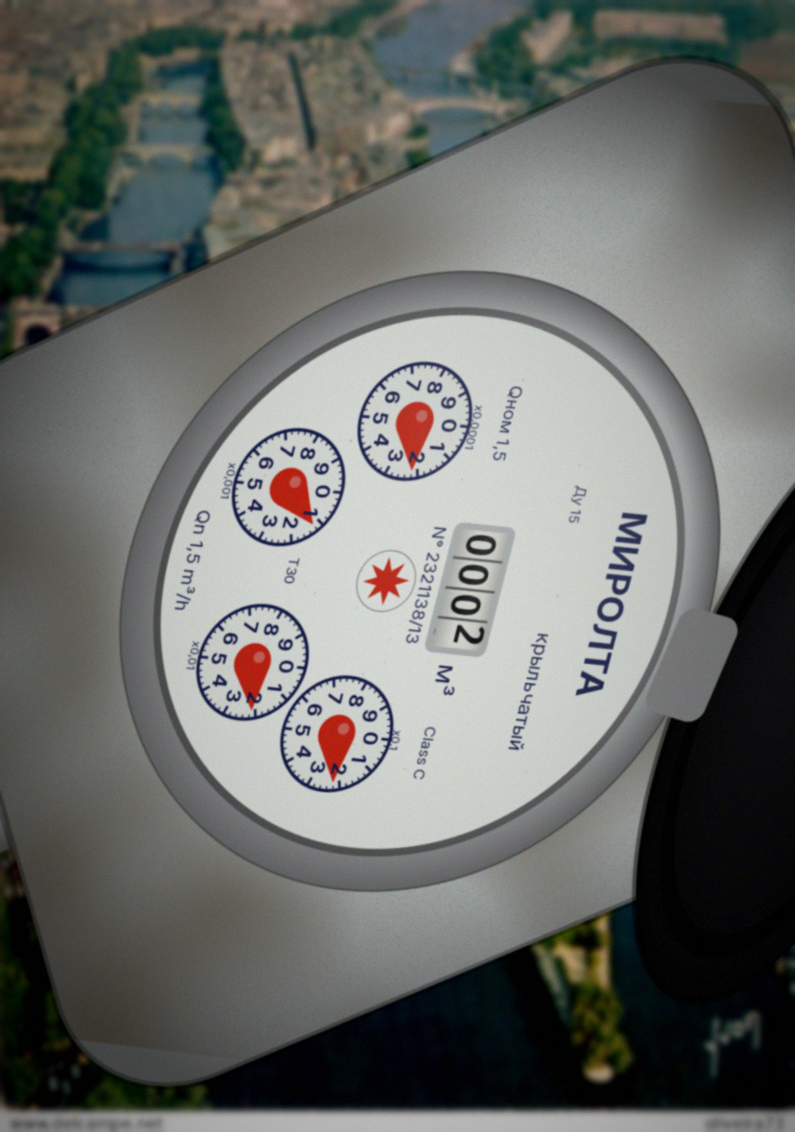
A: 2.2212 m³
